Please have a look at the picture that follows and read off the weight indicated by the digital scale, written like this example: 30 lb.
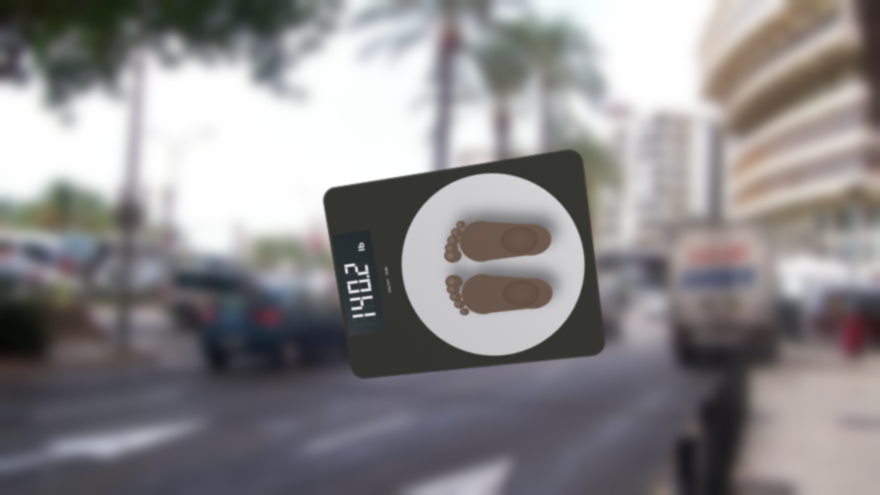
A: 140.2 lb
